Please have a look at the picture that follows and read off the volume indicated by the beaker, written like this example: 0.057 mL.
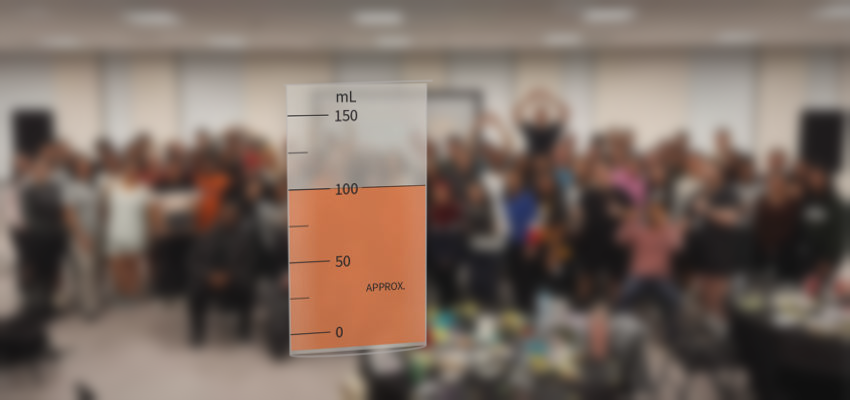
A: 100 mL
